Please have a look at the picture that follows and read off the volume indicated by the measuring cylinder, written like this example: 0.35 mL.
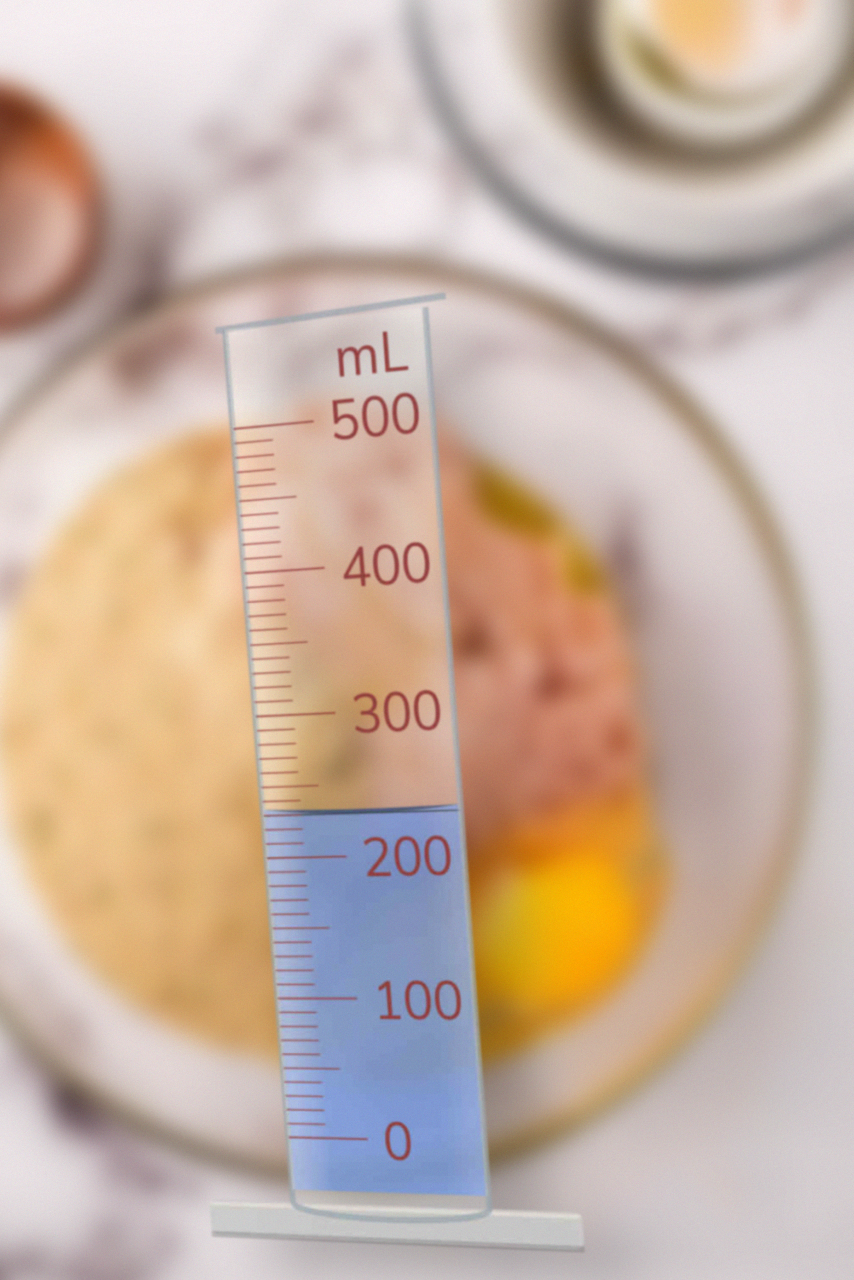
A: 230 mL
